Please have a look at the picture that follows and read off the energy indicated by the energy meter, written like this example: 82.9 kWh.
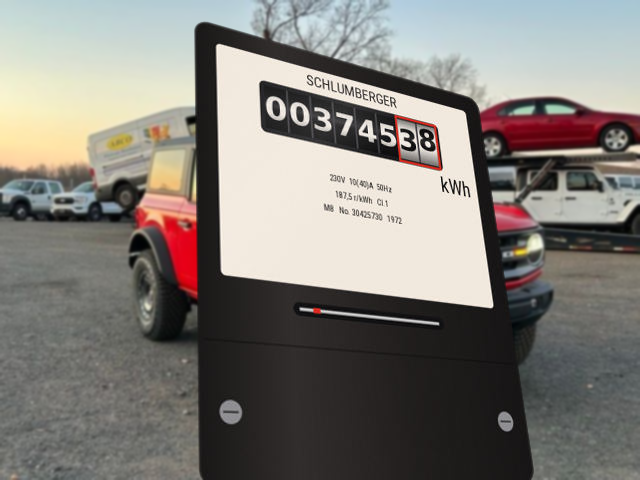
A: 3745.38 kWh
